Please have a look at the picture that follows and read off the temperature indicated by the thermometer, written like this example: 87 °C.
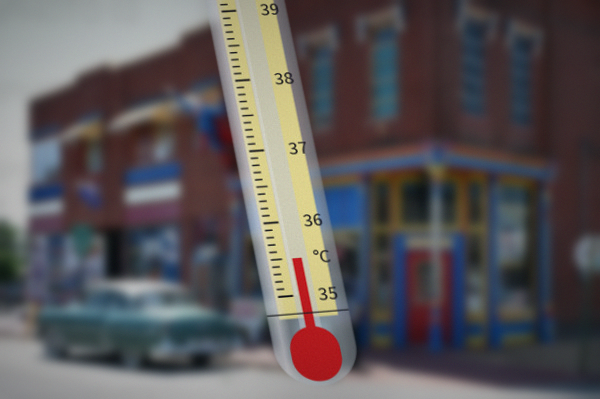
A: 35.5 °C
